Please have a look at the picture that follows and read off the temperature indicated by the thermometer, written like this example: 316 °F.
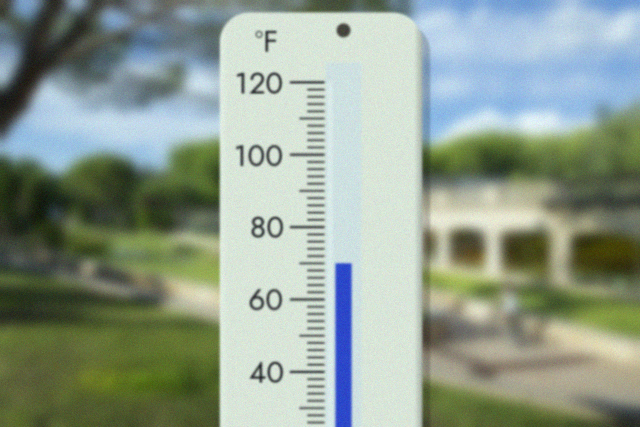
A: 70 °F
